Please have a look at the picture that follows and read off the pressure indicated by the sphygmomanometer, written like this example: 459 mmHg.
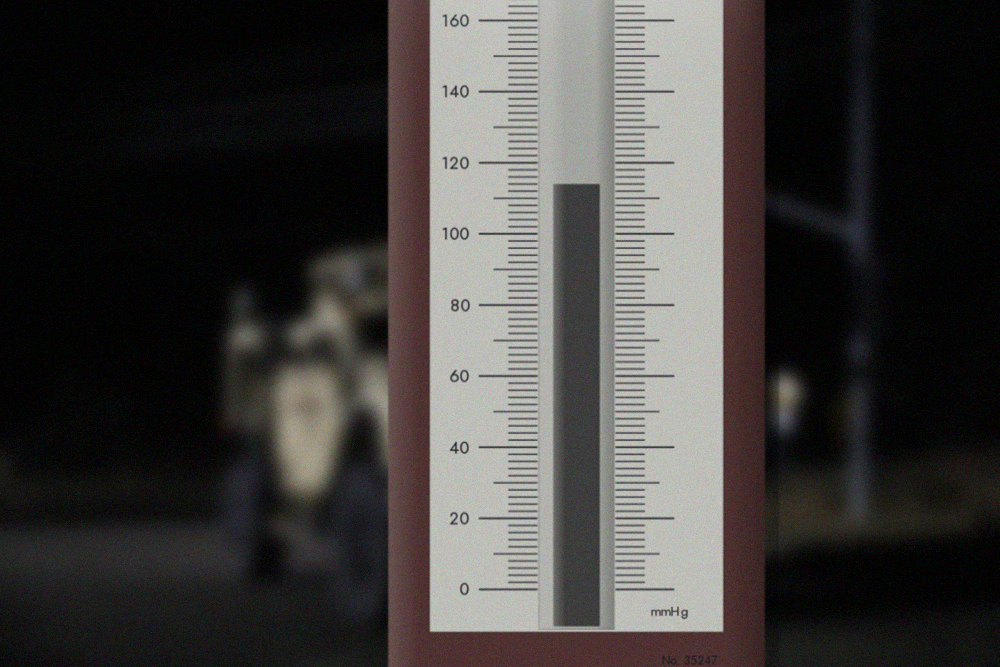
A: 114 mmHg
